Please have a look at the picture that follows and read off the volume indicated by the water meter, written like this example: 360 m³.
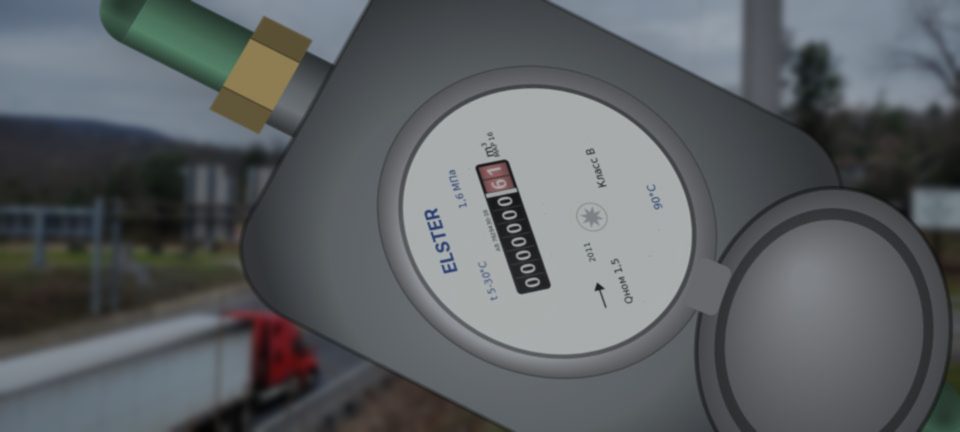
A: 0.61 m³
